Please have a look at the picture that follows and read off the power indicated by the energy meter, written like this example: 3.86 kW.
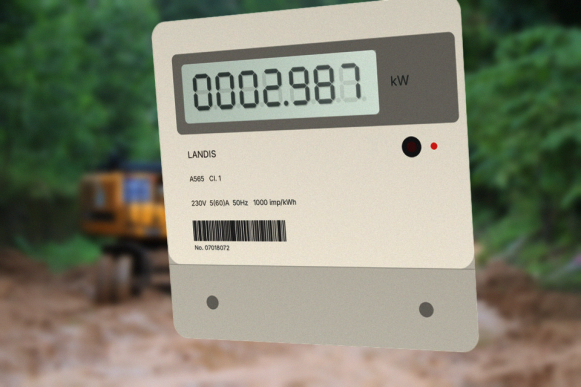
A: 2.987 kW
